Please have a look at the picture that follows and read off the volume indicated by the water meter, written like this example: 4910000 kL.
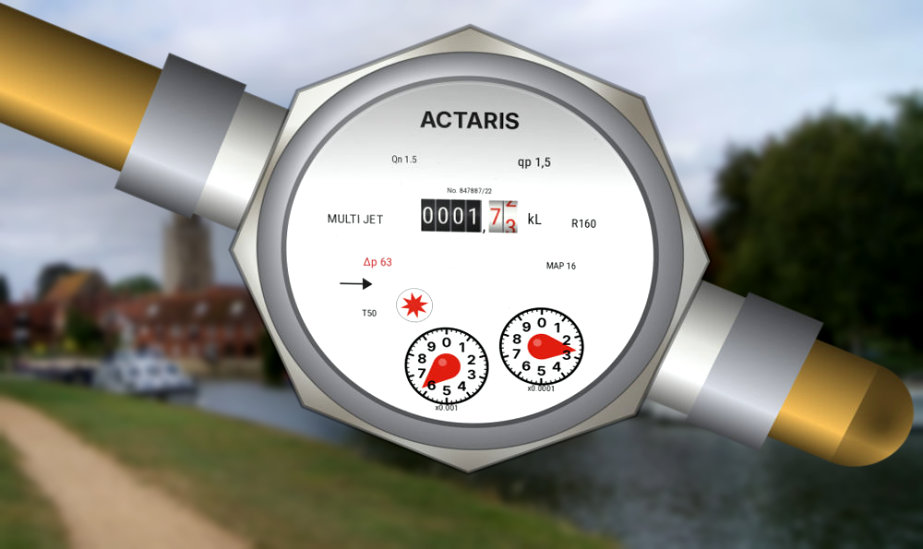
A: 1.7262 kL
